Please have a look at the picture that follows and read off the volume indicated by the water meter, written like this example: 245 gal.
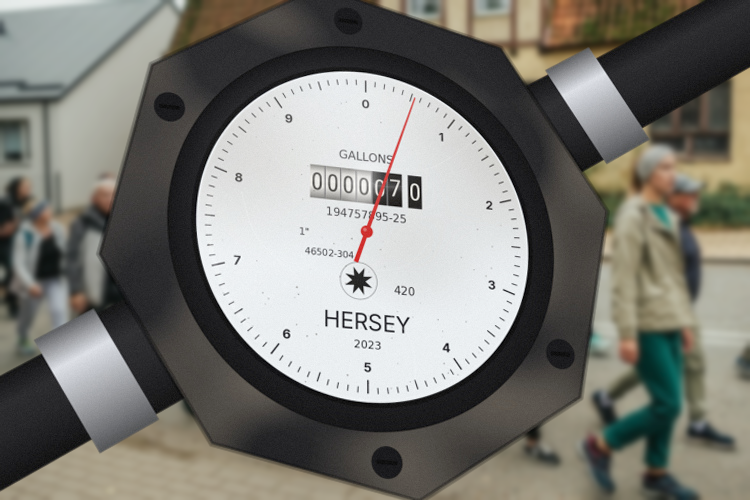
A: 70.5 gal
